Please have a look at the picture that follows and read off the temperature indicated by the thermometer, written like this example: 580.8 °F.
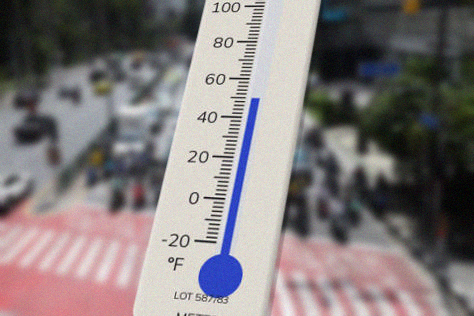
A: 50 °F
